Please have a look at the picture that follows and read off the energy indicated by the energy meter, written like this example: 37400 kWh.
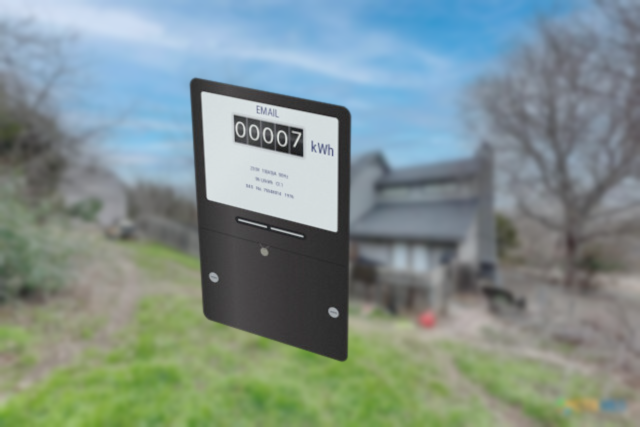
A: 7 kWh
